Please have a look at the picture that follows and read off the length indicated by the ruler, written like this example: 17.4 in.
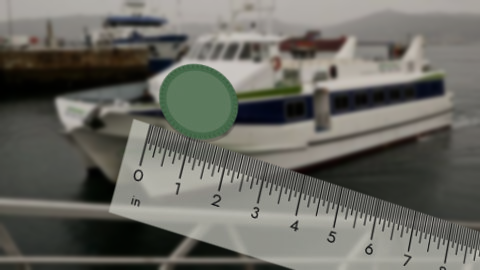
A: 2 in
